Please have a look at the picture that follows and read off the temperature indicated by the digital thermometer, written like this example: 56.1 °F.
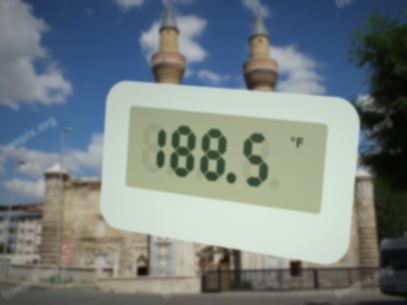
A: 188.5 °F
